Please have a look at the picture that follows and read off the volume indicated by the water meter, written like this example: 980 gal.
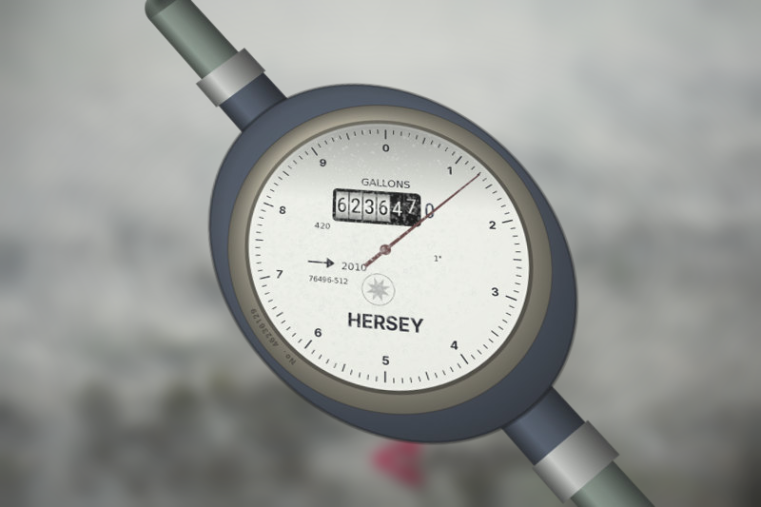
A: 6236471.3 gal
